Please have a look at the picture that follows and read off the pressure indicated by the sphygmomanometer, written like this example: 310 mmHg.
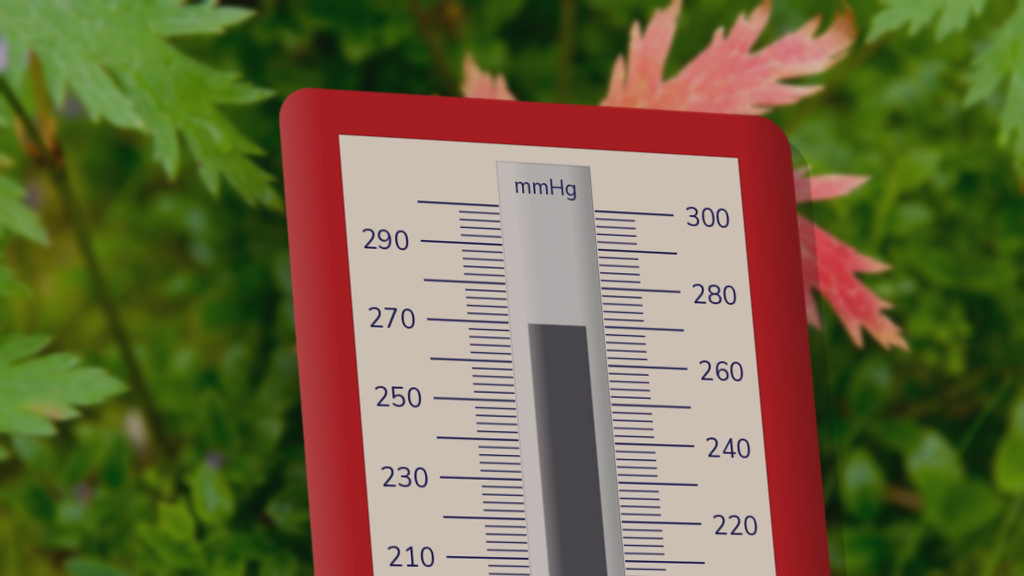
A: 270 mmHg
